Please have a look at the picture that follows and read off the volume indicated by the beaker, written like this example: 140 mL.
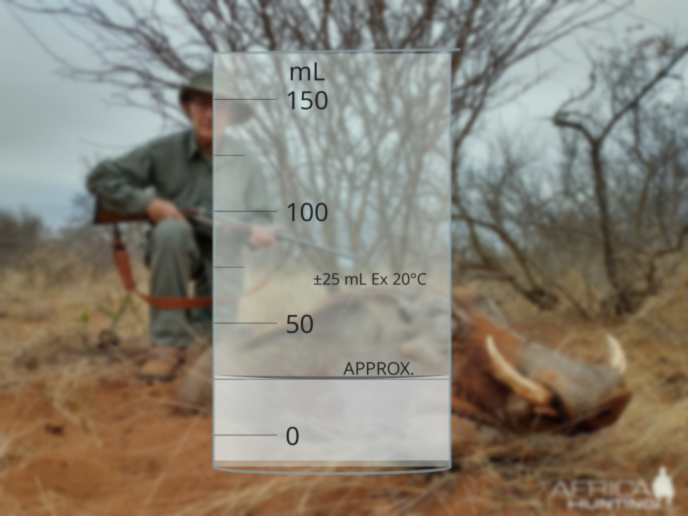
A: 25 mL
